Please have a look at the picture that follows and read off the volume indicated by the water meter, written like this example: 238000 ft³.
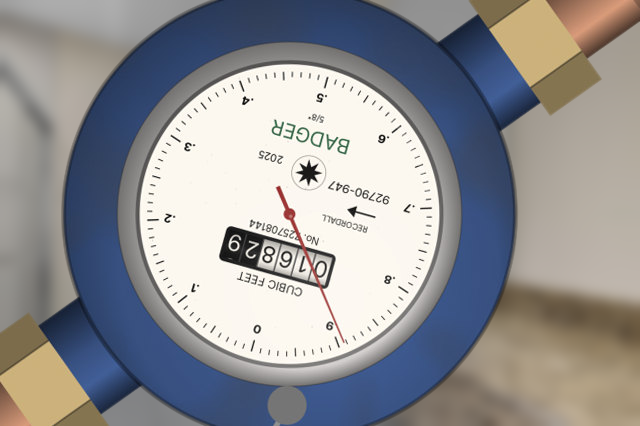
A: 16828.89 ft³
